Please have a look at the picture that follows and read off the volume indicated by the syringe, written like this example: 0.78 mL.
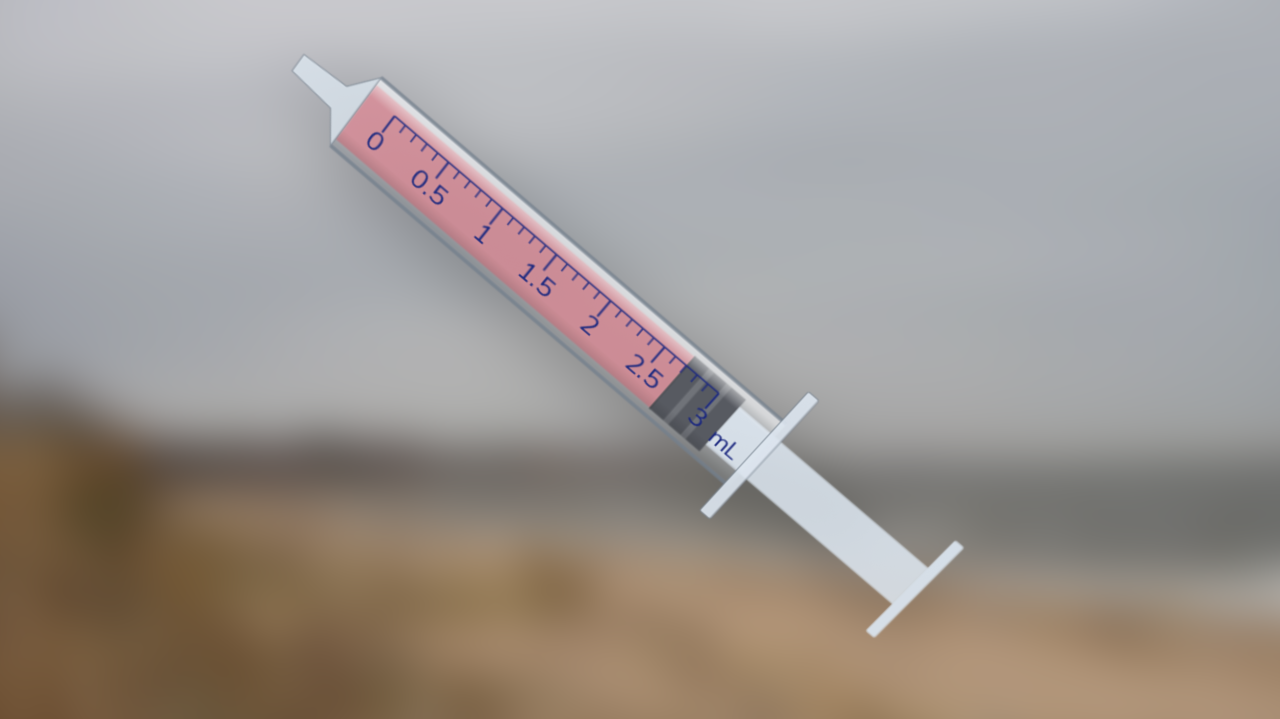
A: 2.7 mL
